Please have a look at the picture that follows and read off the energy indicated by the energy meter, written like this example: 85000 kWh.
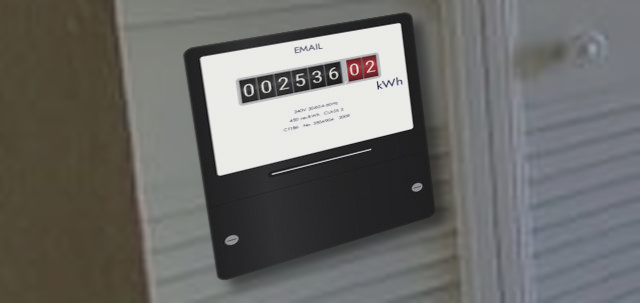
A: 2536.02 kWh
